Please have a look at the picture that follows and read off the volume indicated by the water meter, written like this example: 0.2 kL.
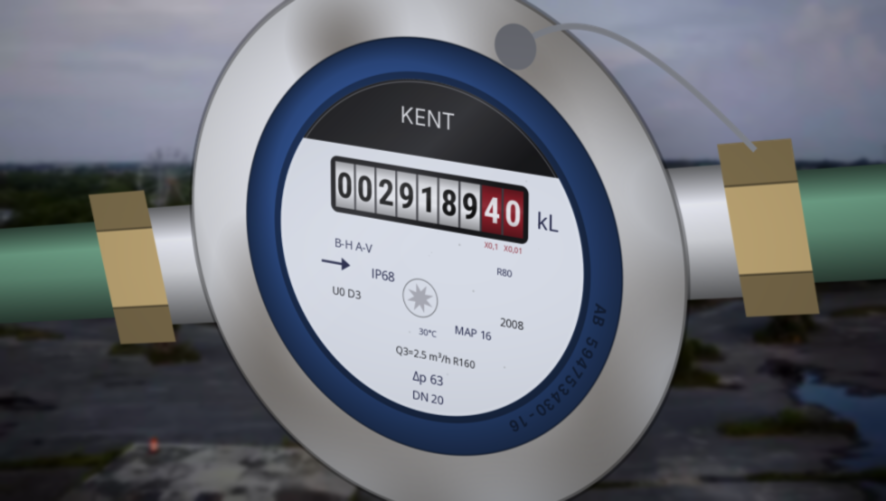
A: 29189.40 kL
